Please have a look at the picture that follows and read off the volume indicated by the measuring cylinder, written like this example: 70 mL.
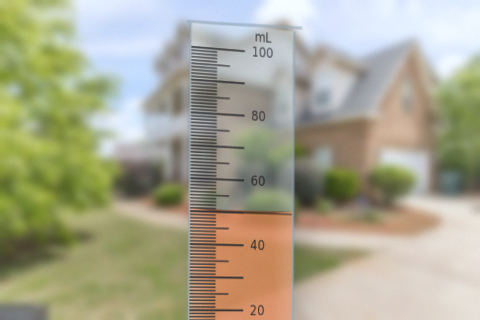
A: 50 mL
